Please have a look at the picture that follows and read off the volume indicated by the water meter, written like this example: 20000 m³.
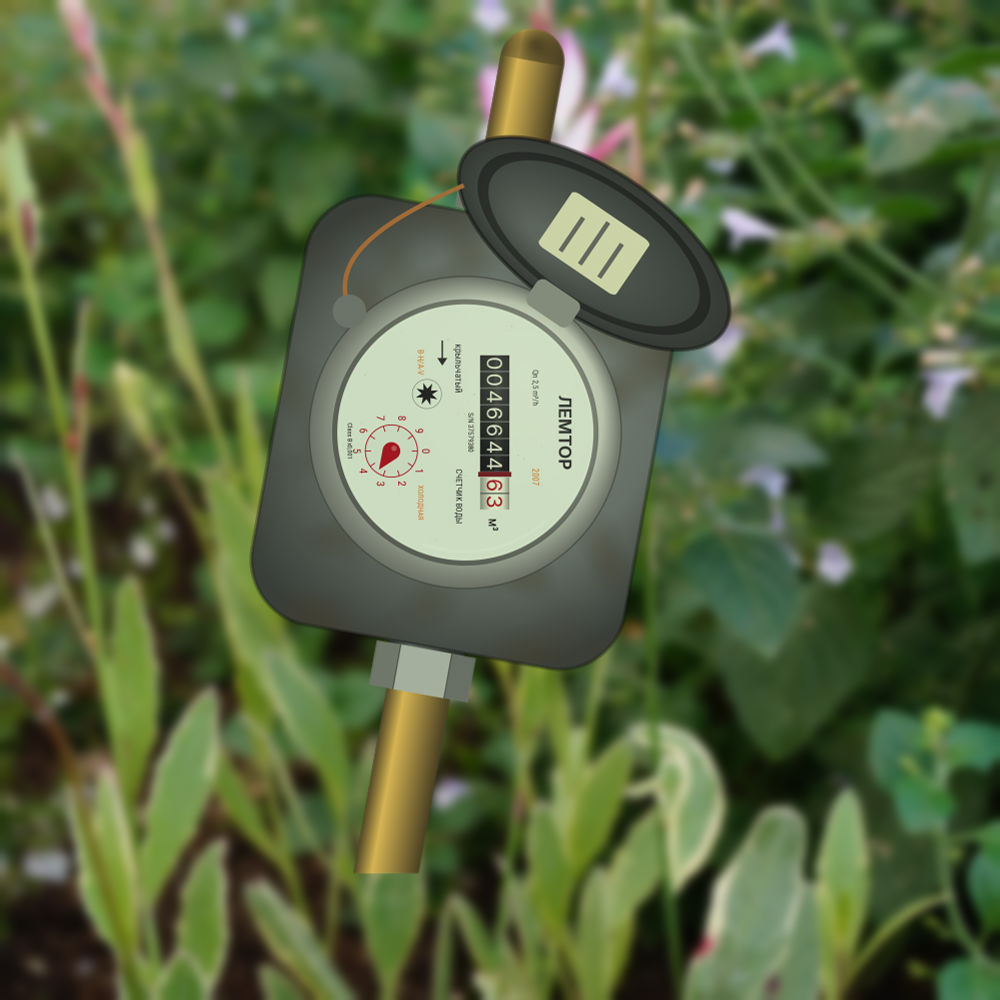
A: 46644.633 m³
